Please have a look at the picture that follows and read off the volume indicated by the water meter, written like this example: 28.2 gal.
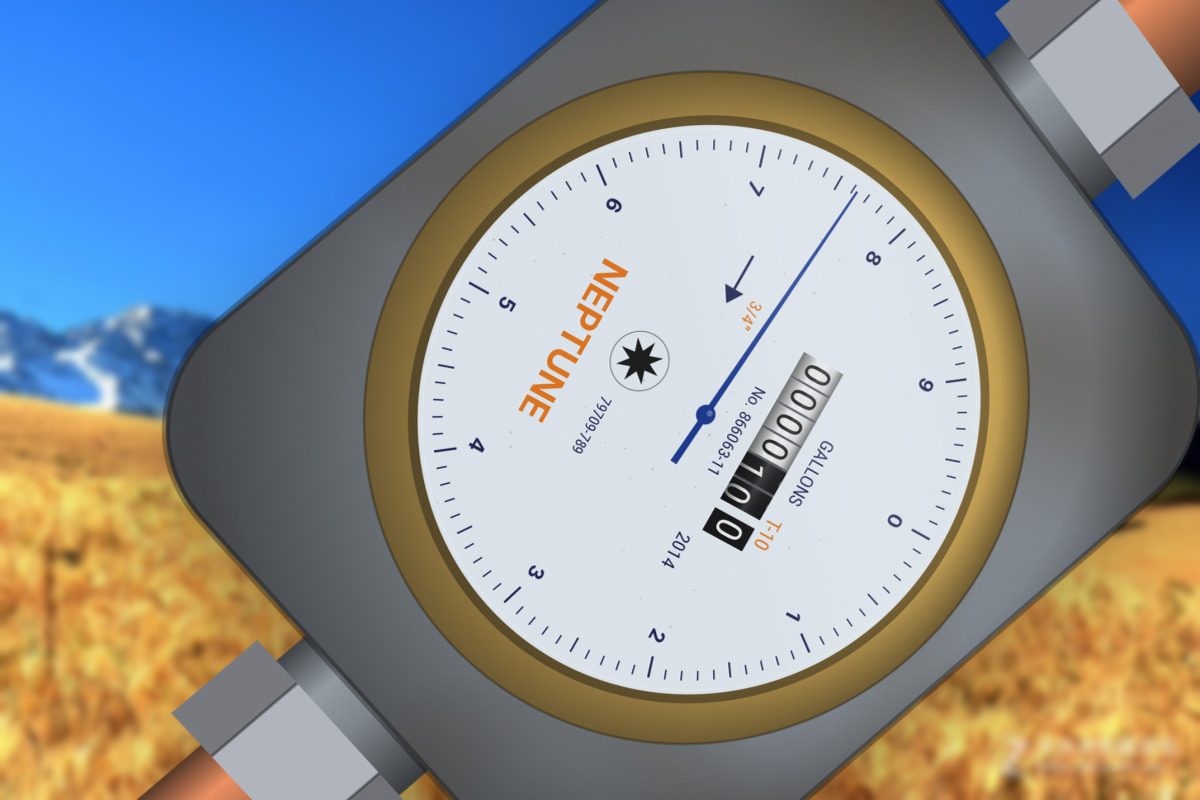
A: 97.6 gal
